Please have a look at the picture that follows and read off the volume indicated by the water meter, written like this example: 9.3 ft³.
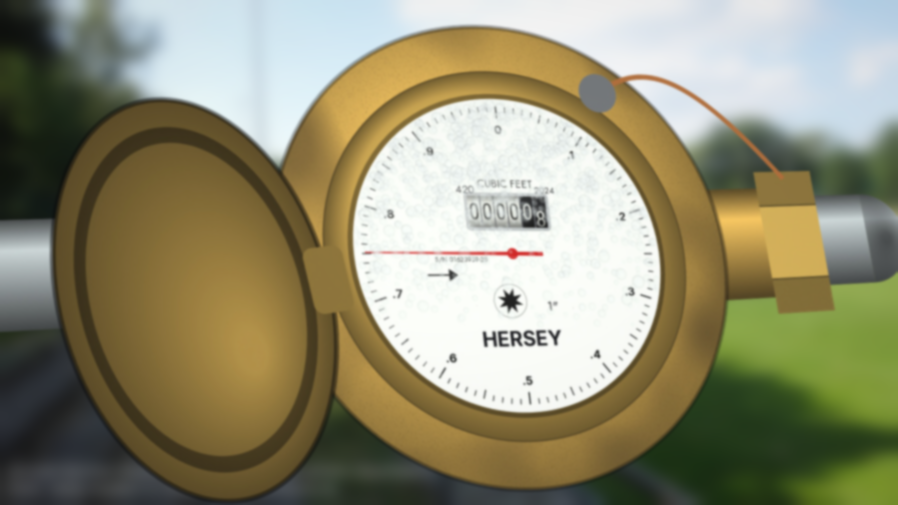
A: 7.75 ft³
